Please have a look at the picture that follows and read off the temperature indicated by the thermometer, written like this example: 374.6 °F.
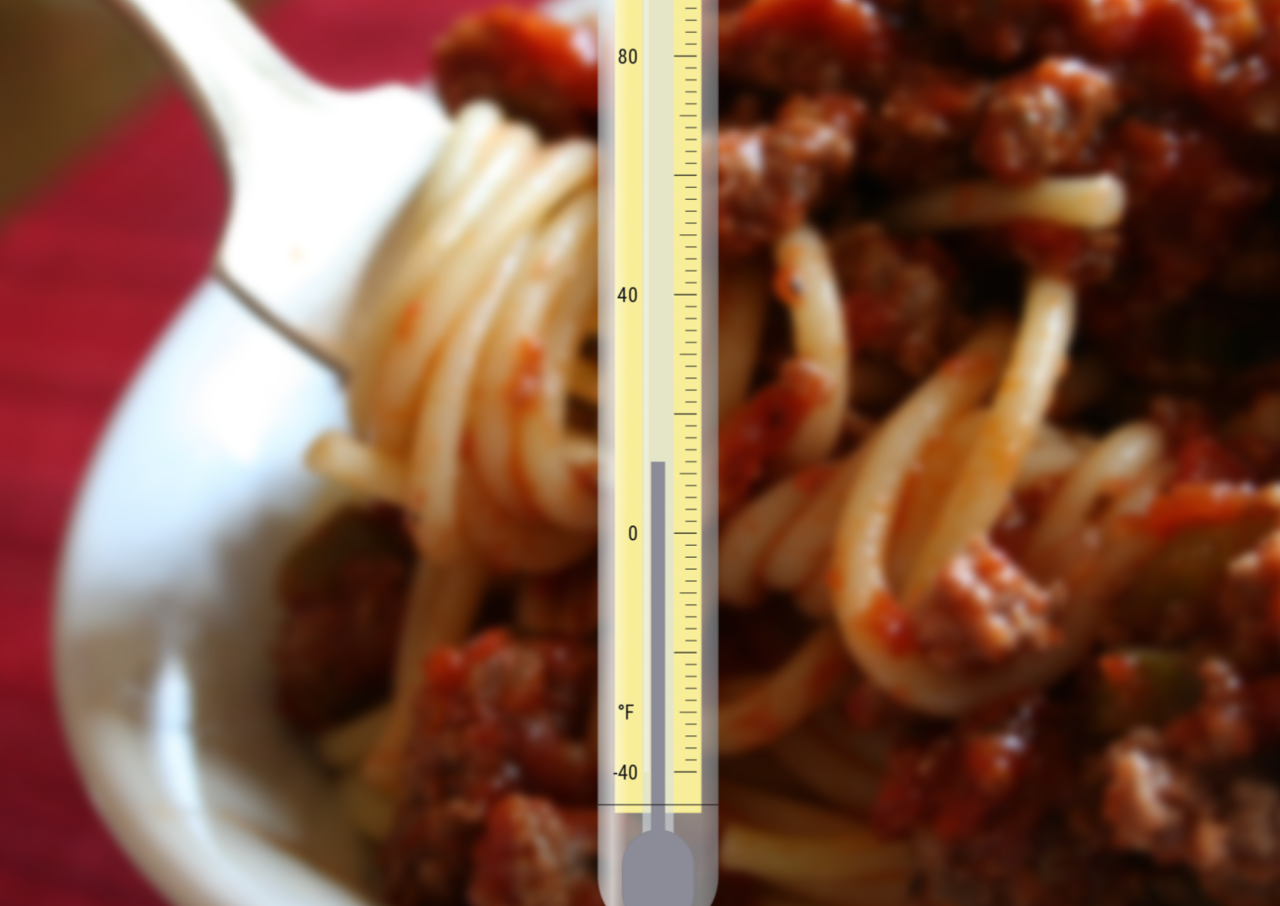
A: 12 °F
